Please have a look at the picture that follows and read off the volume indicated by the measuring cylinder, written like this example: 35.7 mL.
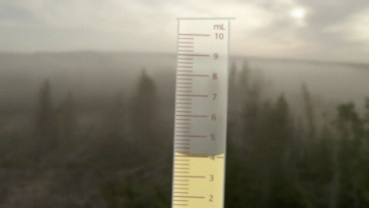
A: 4 mL
